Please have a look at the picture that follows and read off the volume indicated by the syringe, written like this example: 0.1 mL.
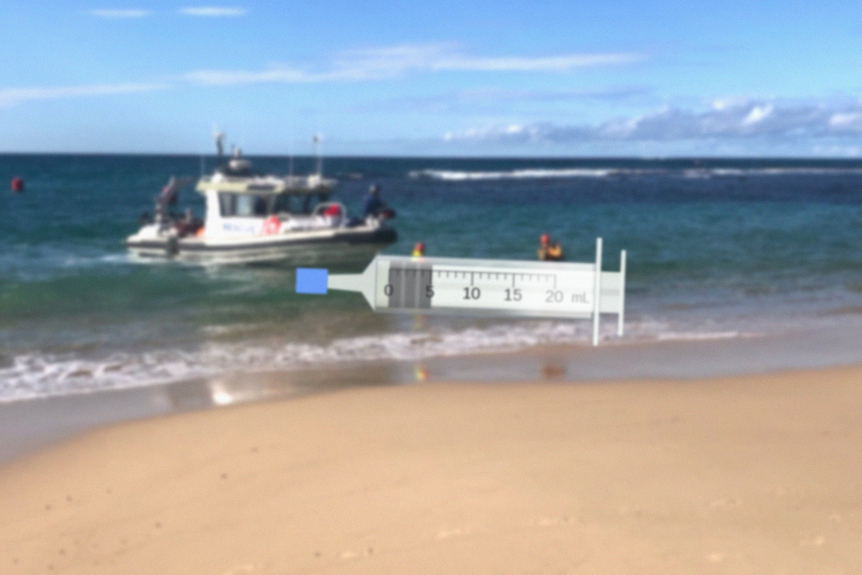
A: 0 mL
